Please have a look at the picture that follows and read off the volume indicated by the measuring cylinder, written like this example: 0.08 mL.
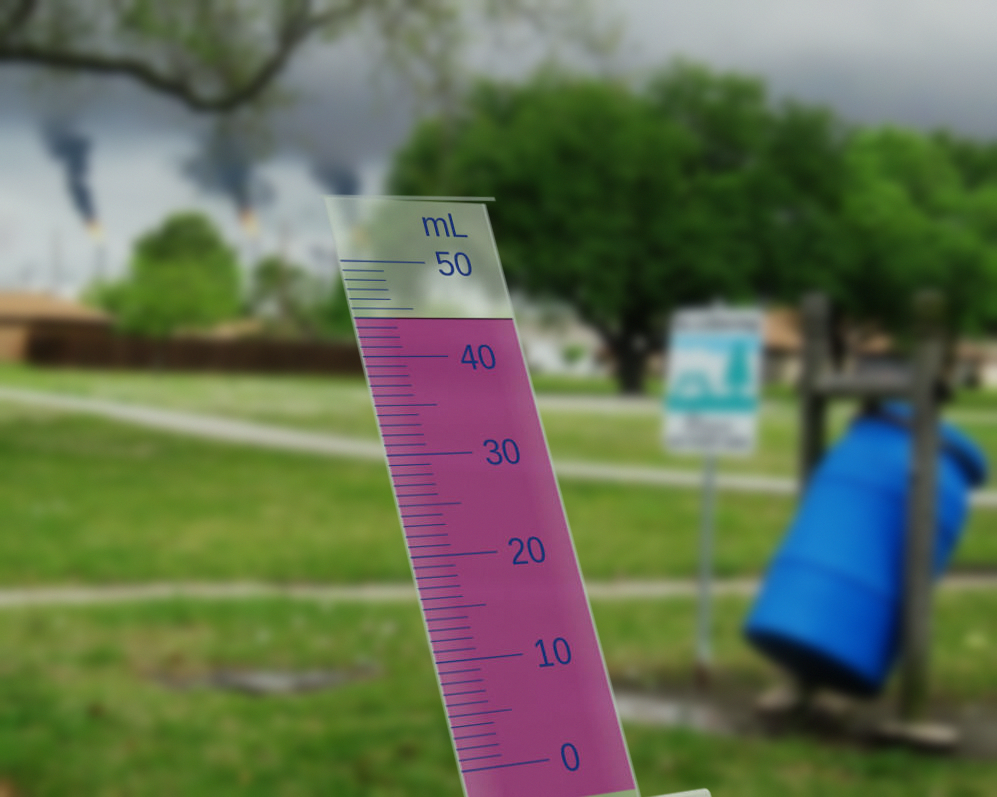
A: 44 mL
